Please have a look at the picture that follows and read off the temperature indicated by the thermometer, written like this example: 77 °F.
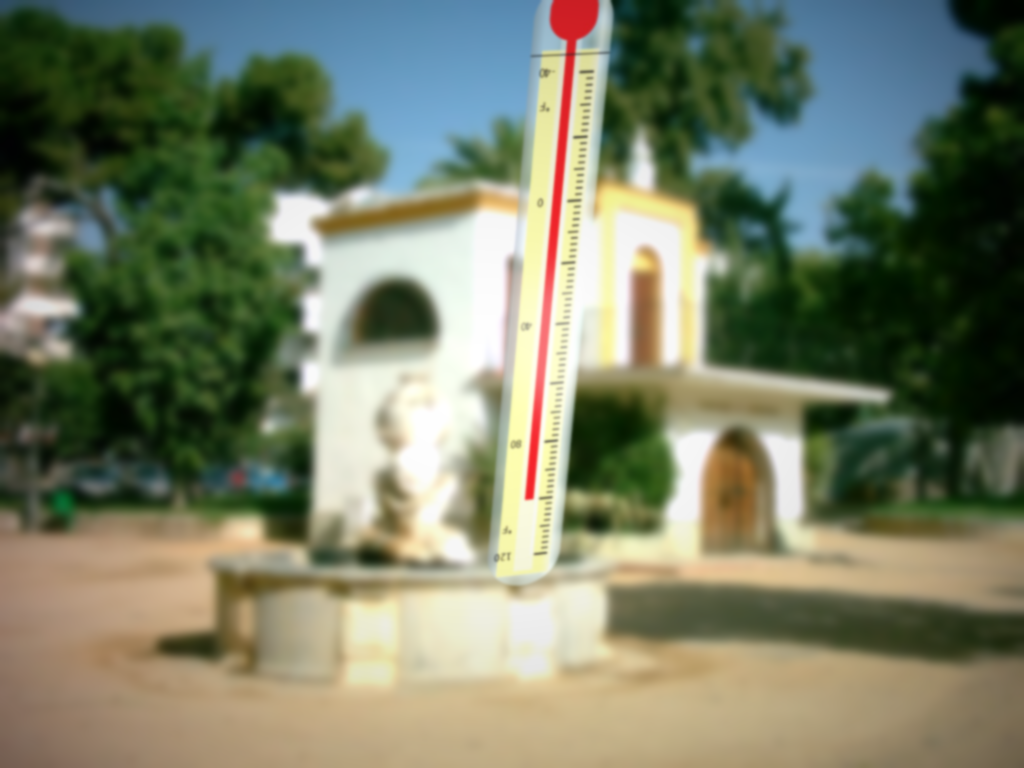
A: 100 °F
